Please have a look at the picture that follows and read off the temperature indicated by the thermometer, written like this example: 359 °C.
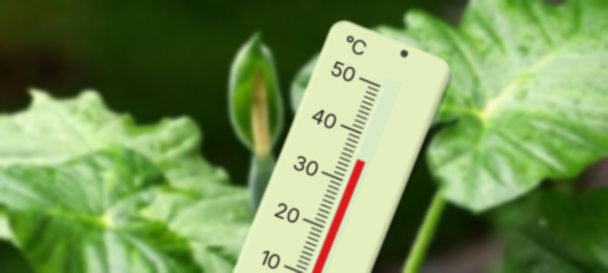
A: 35 °C
